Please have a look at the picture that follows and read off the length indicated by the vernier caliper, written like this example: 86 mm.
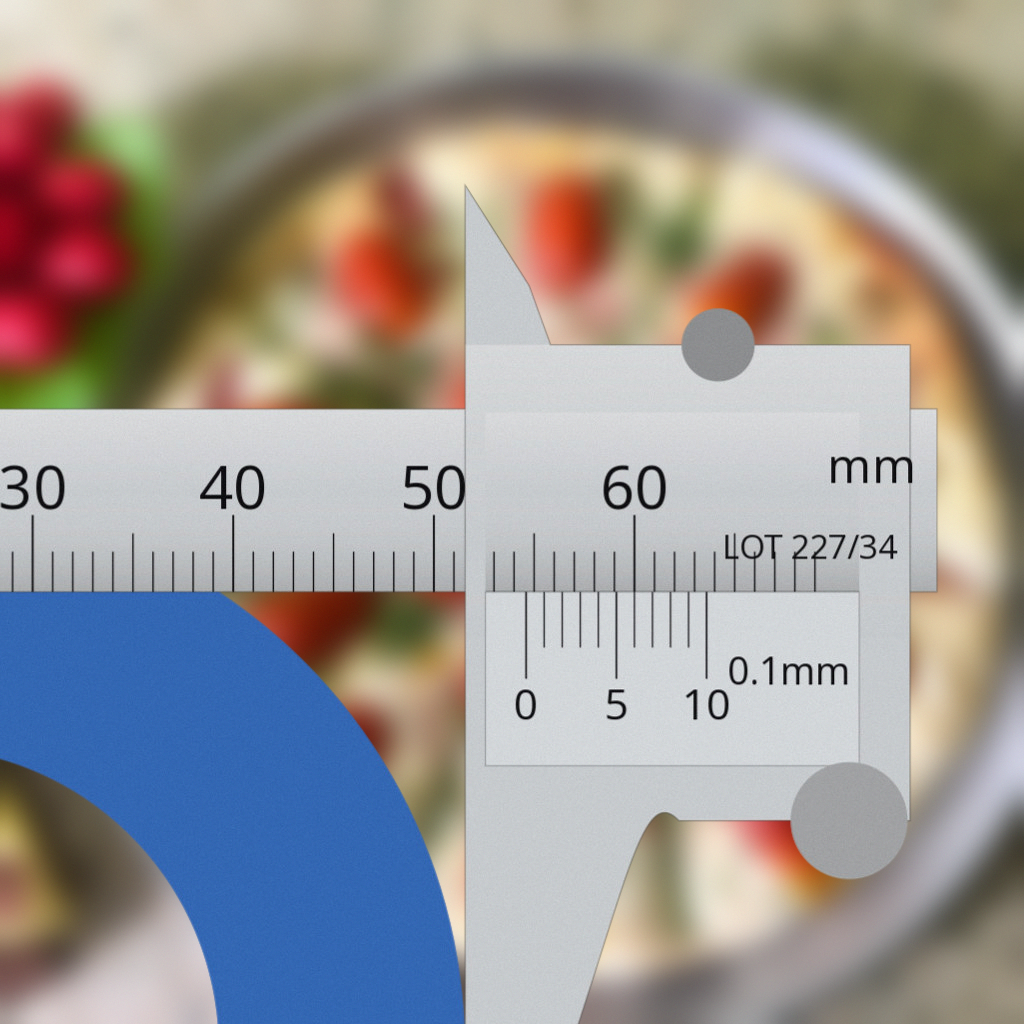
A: 54.6 mm
